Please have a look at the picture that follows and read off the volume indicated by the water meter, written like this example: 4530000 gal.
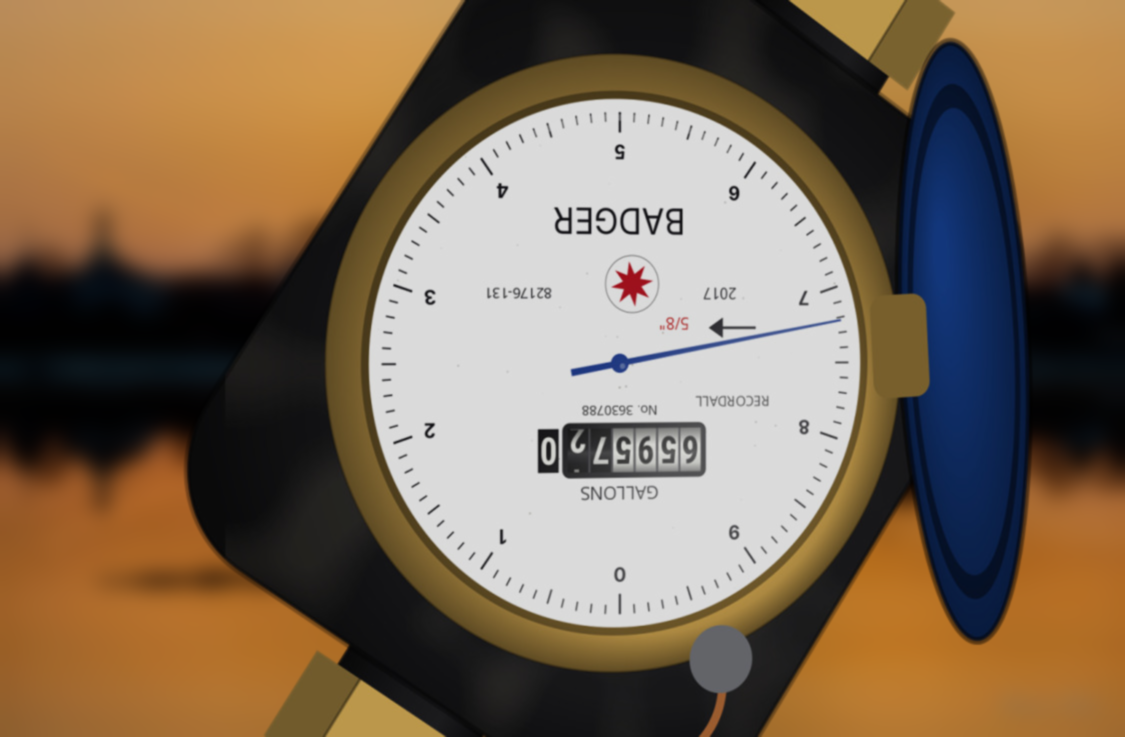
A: 6595717.2 gal
